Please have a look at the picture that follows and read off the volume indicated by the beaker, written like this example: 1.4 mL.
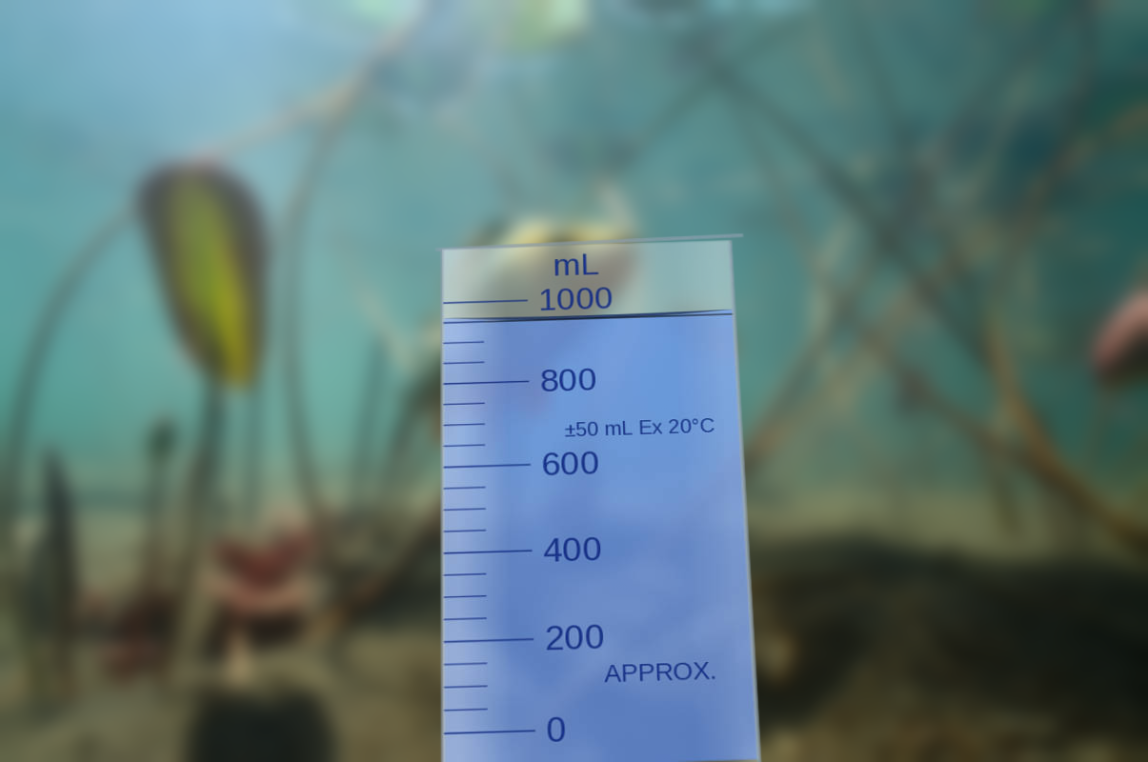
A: 950 mL
